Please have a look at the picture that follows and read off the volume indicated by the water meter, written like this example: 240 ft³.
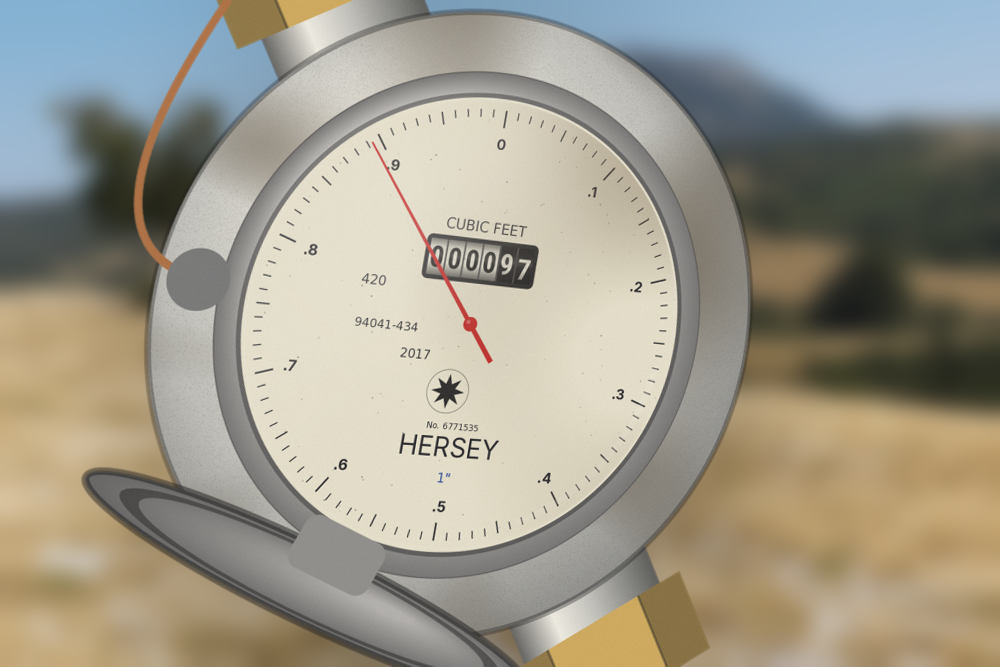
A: 96.89 ft³
